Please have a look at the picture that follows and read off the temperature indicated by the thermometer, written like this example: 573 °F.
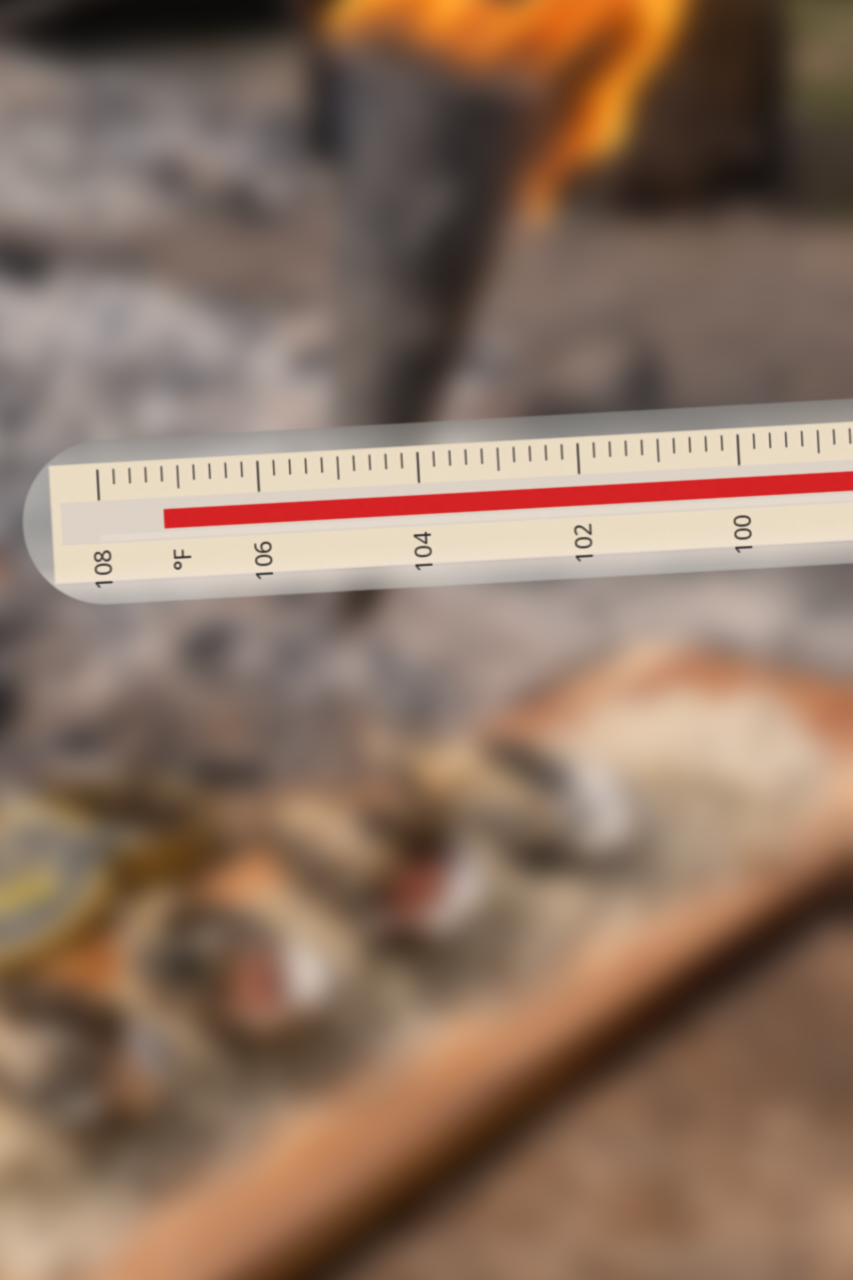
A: 107.2 °F
